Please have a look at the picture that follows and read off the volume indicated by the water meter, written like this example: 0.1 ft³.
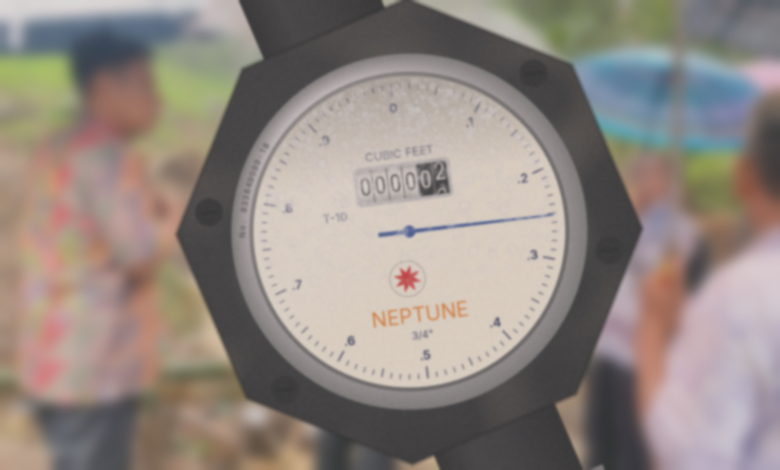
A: 2.25 ft³
